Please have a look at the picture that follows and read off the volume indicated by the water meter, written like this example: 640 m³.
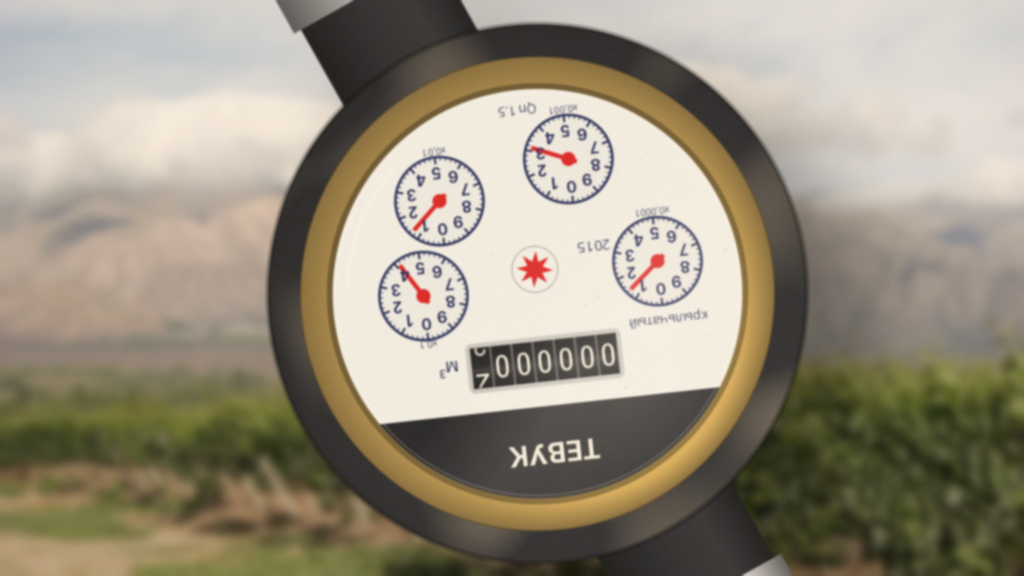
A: 2.4131 m³
